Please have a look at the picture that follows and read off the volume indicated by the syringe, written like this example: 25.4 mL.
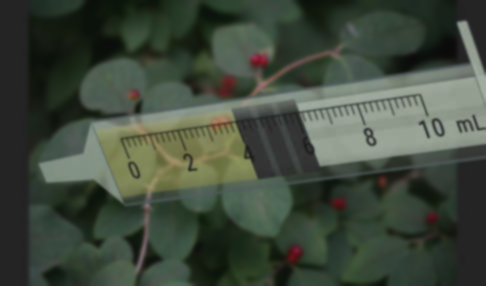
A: 4 mL
